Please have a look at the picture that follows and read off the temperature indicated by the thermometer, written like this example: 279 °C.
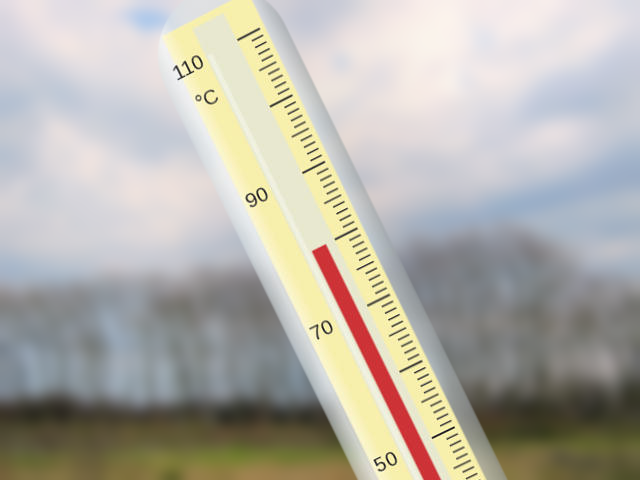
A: 80 °C
